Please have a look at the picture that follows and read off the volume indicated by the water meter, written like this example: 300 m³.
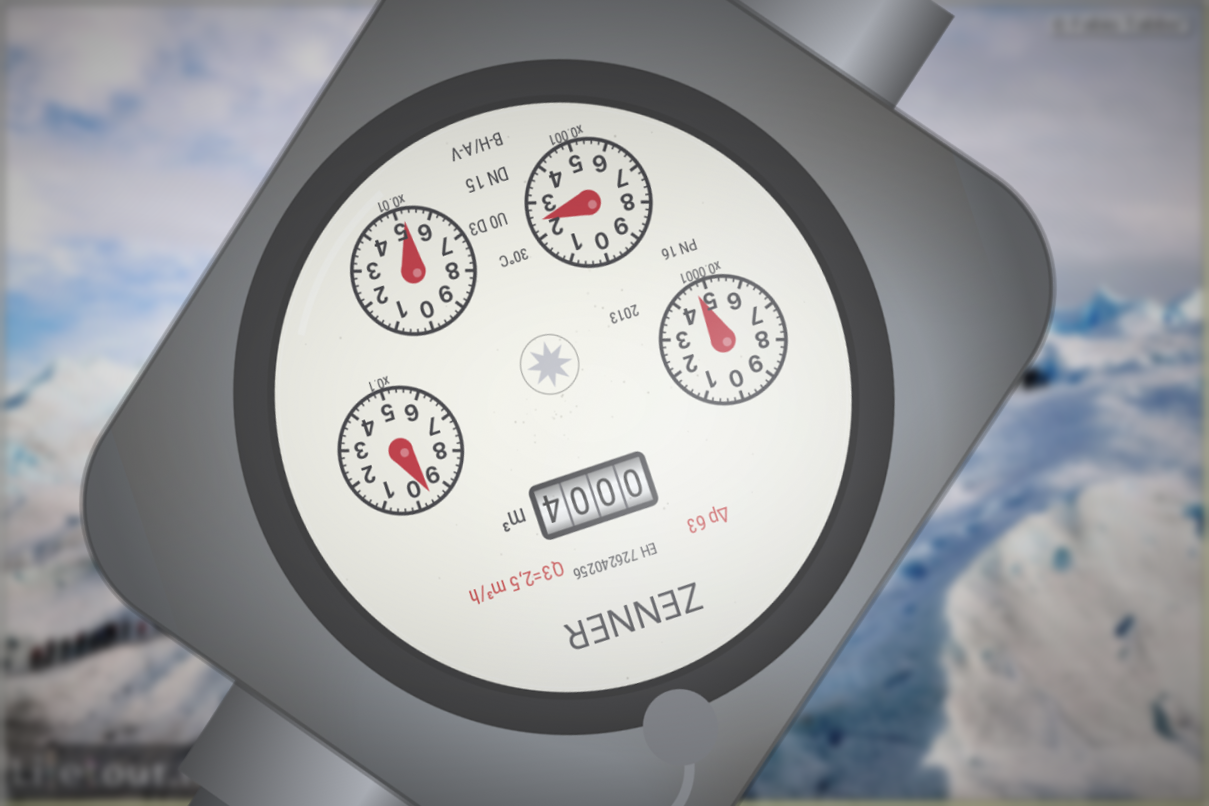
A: 3.9524 m³
